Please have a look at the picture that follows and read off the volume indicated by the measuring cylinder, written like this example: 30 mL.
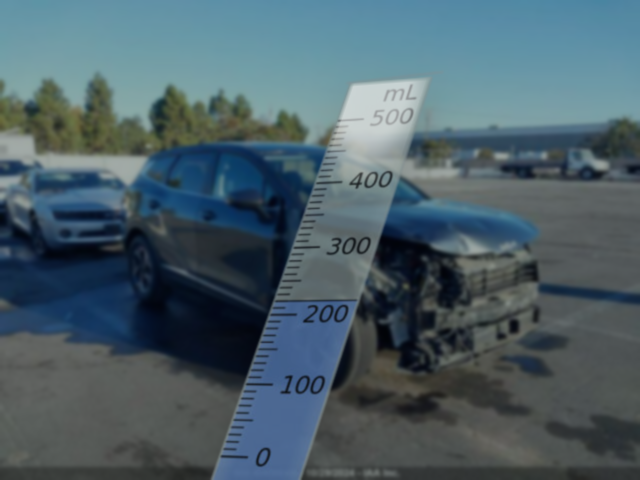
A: 220 mL
